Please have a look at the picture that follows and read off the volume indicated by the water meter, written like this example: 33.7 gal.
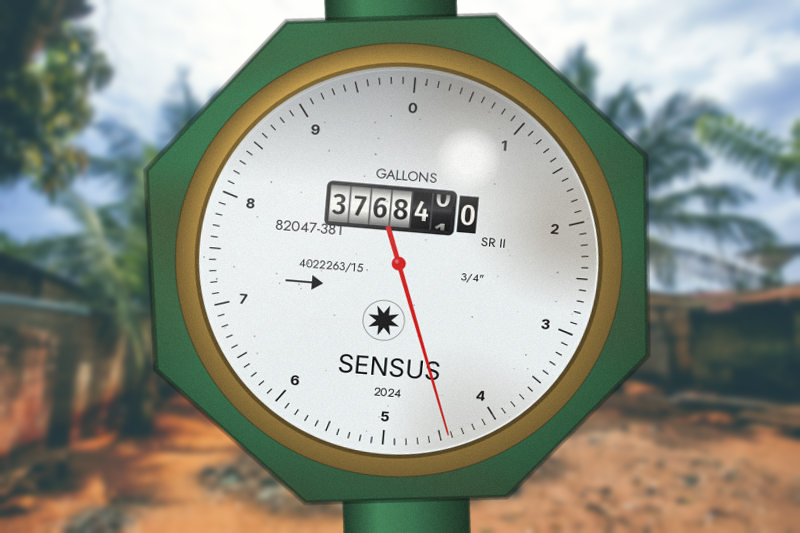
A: 3768404.4 gal
